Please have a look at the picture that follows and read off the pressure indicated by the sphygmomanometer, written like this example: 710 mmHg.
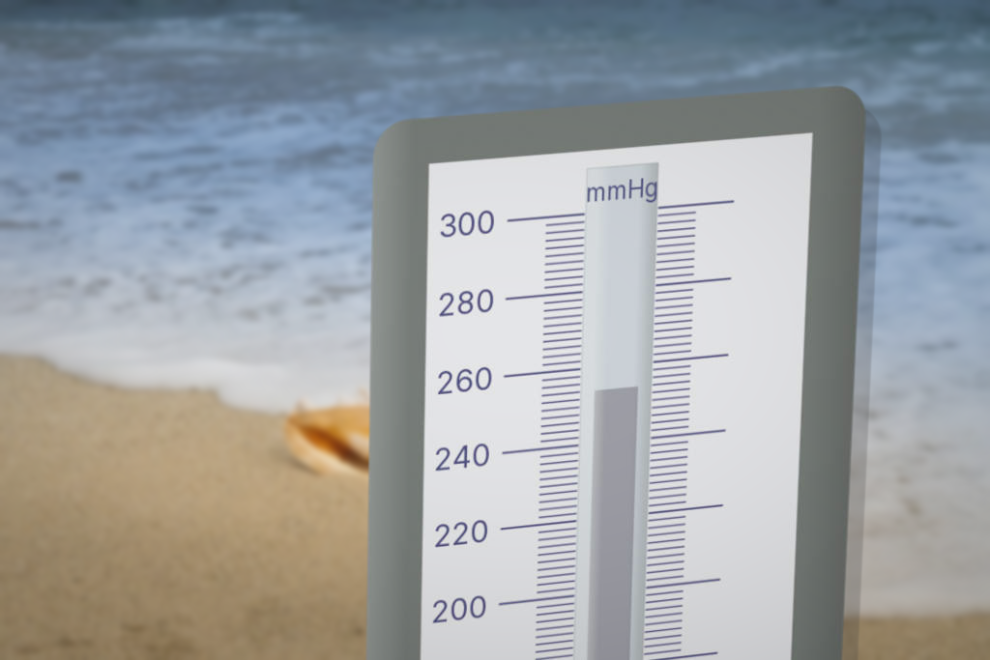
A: 254 mmHg
